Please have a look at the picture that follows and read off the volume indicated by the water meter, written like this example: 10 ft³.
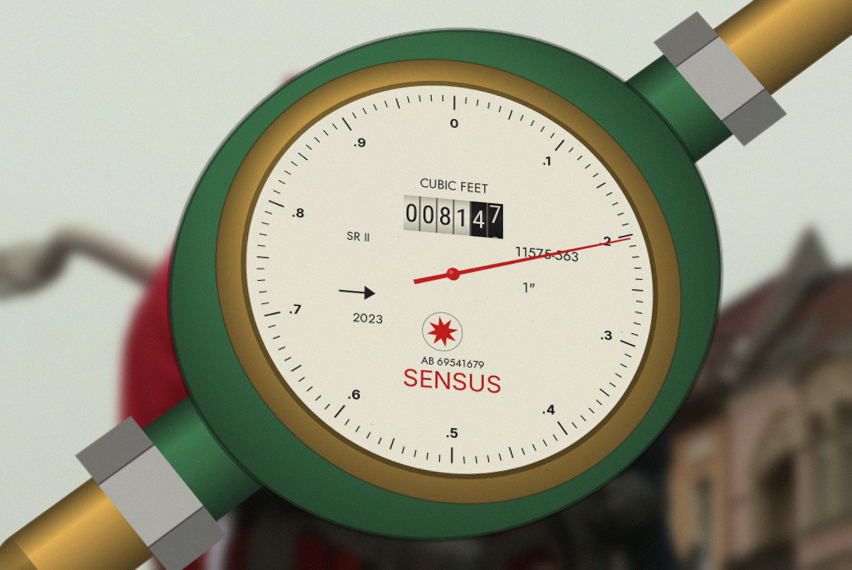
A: 8147.20 ft³
